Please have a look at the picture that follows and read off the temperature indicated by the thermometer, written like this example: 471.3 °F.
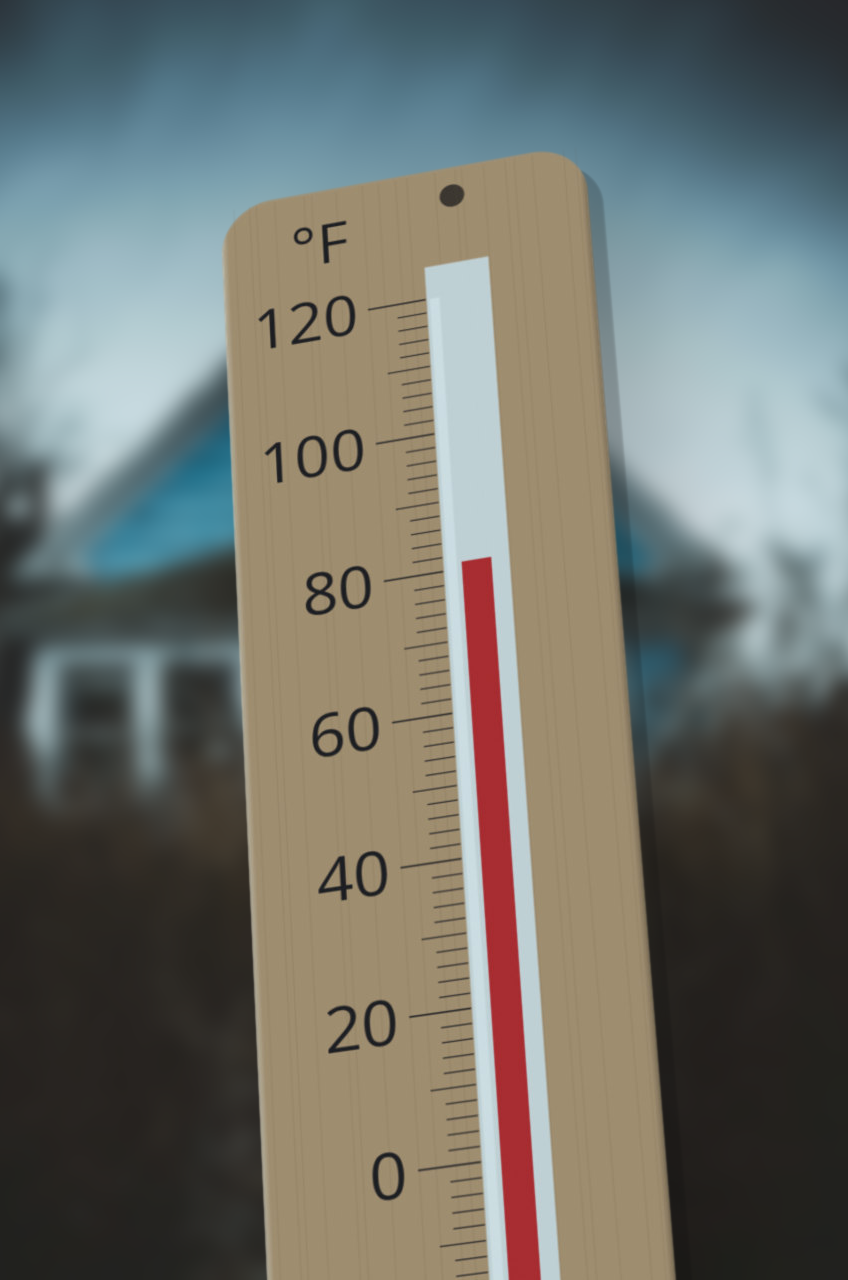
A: 81 °F
